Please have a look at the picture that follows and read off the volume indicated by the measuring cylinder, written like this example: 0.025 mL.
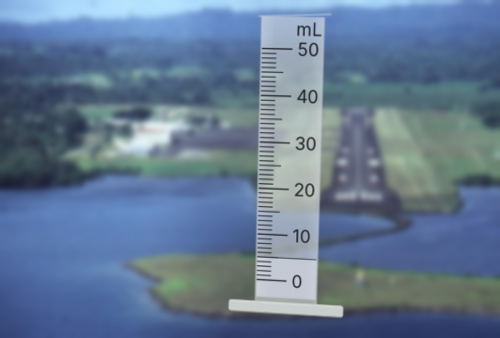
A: 5 mL
